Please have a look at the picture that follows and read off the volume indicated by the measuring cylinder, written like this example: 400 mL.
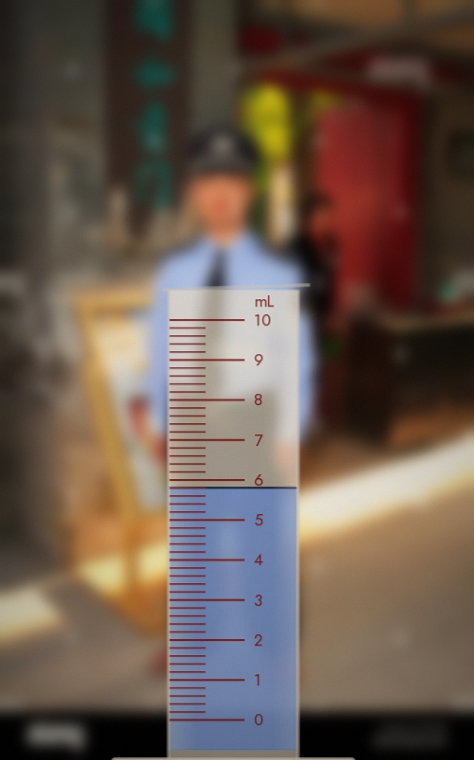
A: 5.8 mL
